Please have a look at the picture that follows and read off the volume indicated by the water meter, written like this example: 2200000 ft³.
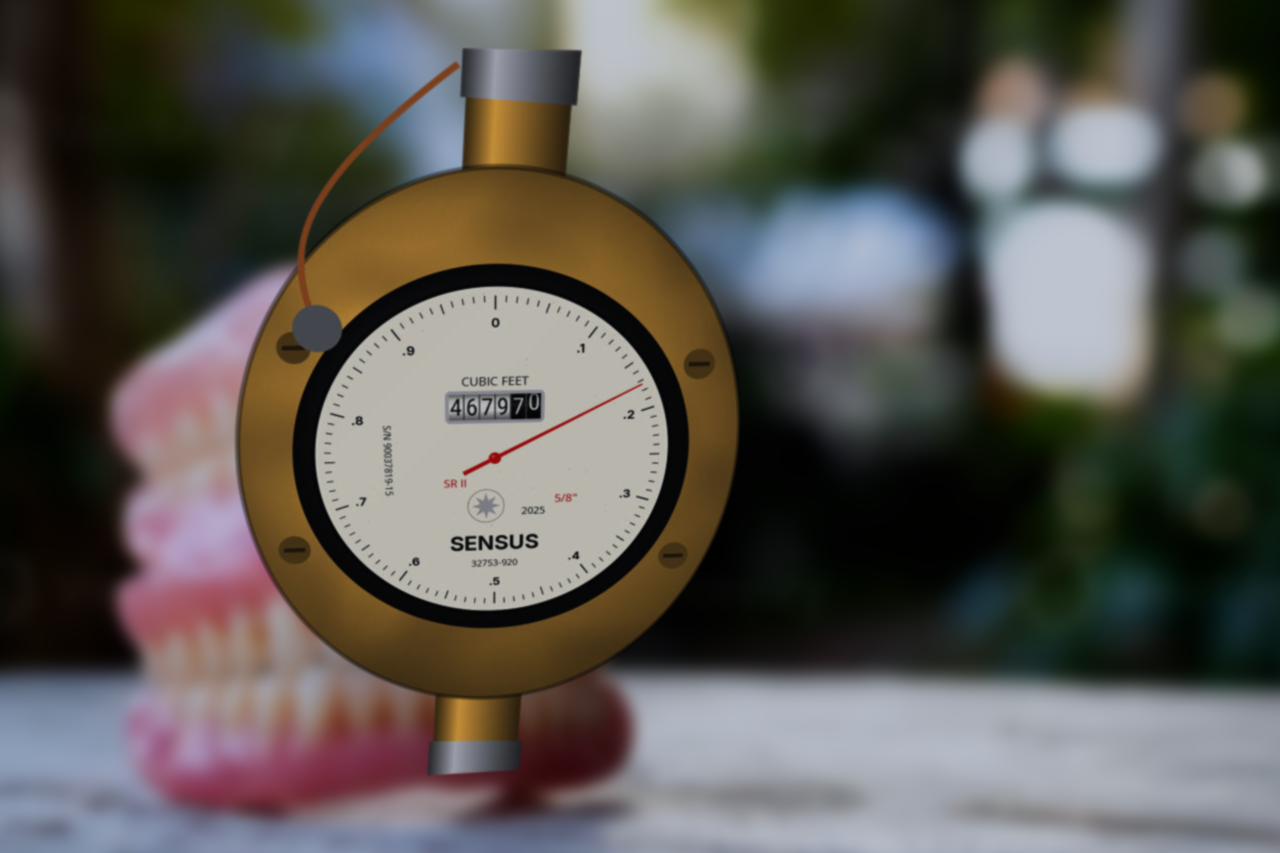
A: 467970.17 ft³
